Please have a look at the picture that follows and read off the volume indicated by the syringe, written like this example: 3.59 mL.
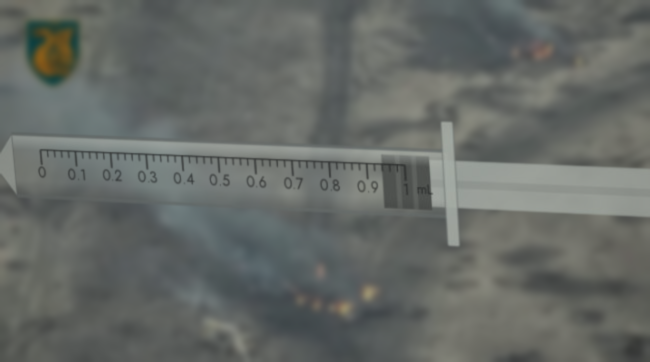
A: 0.94 mL
